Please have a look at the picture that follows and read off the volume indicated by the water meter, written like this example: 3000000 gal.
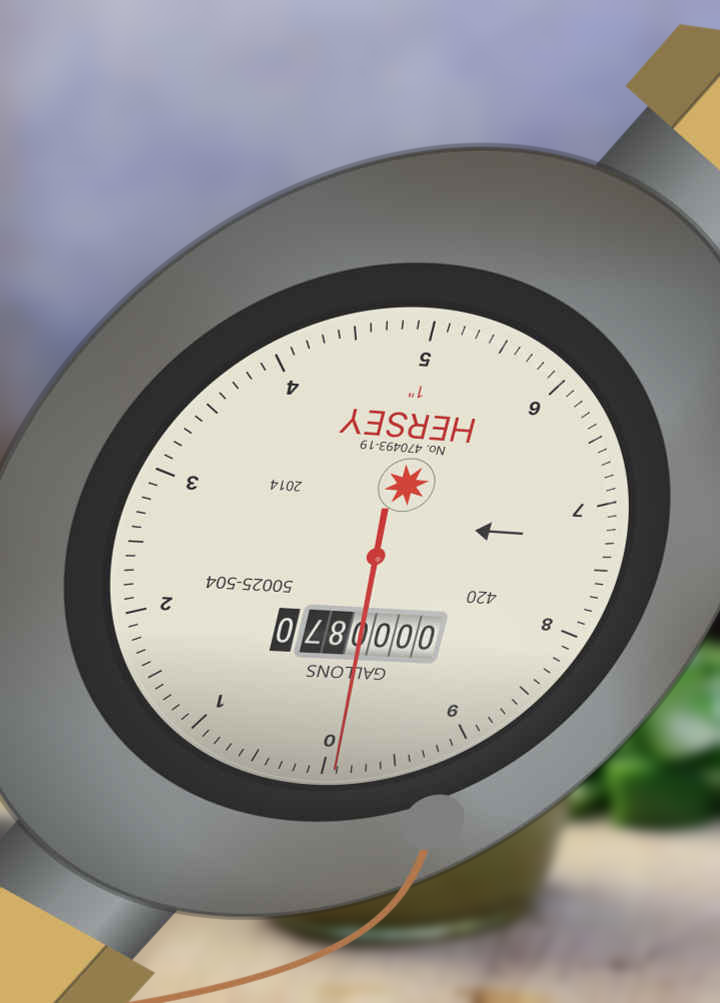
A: 869.9 gal
